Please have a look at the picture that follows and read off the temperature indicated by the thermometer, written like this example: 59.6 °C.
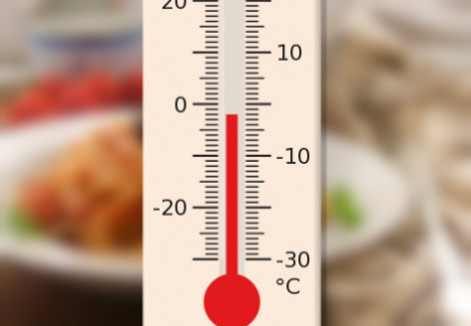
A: -2 °C
